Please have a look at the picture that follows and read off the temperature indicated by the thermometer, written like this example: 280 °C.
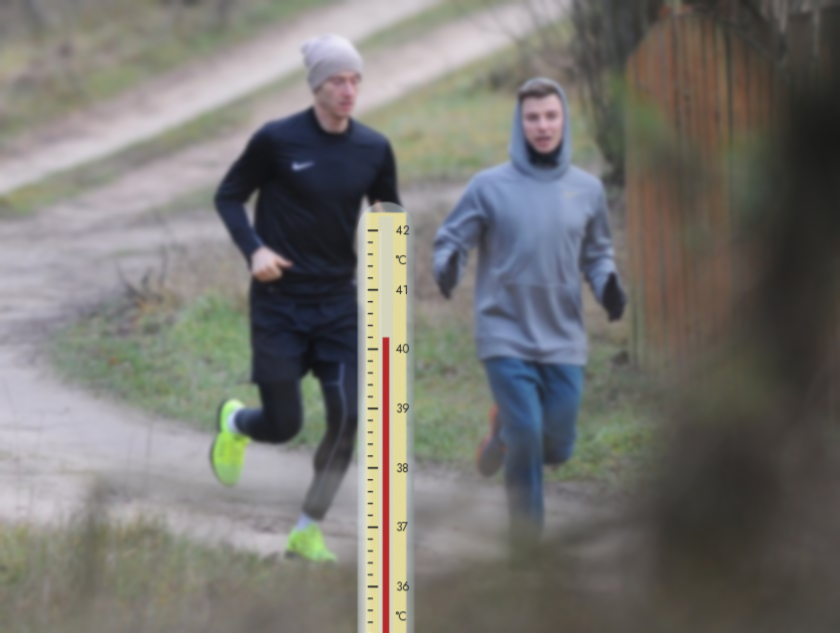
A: 40.2 °C
